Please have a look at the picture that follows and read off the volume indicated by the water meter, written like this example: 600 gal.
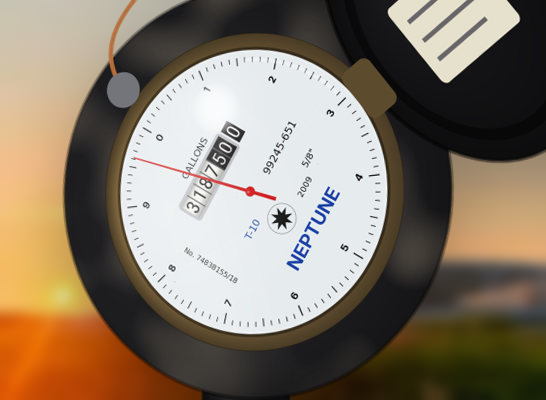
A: 3187499.6 gal
